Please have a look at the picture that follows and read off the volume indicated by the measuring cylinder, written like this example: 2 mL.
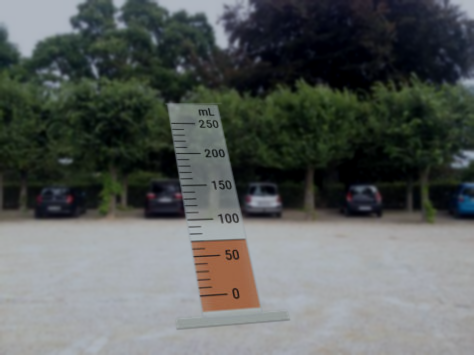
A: 70 mL
